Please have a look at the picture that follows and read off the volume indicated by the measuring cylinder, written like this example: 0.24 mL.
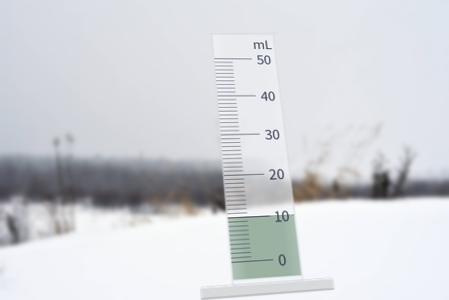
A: 10 mL
